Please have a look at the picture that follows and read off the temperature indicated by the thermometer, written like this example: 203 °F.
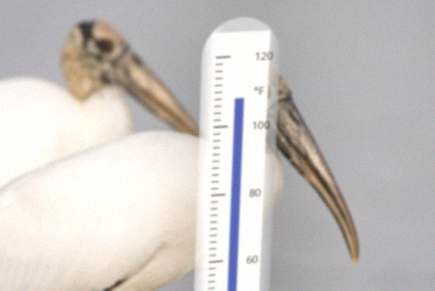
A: 108 °F
